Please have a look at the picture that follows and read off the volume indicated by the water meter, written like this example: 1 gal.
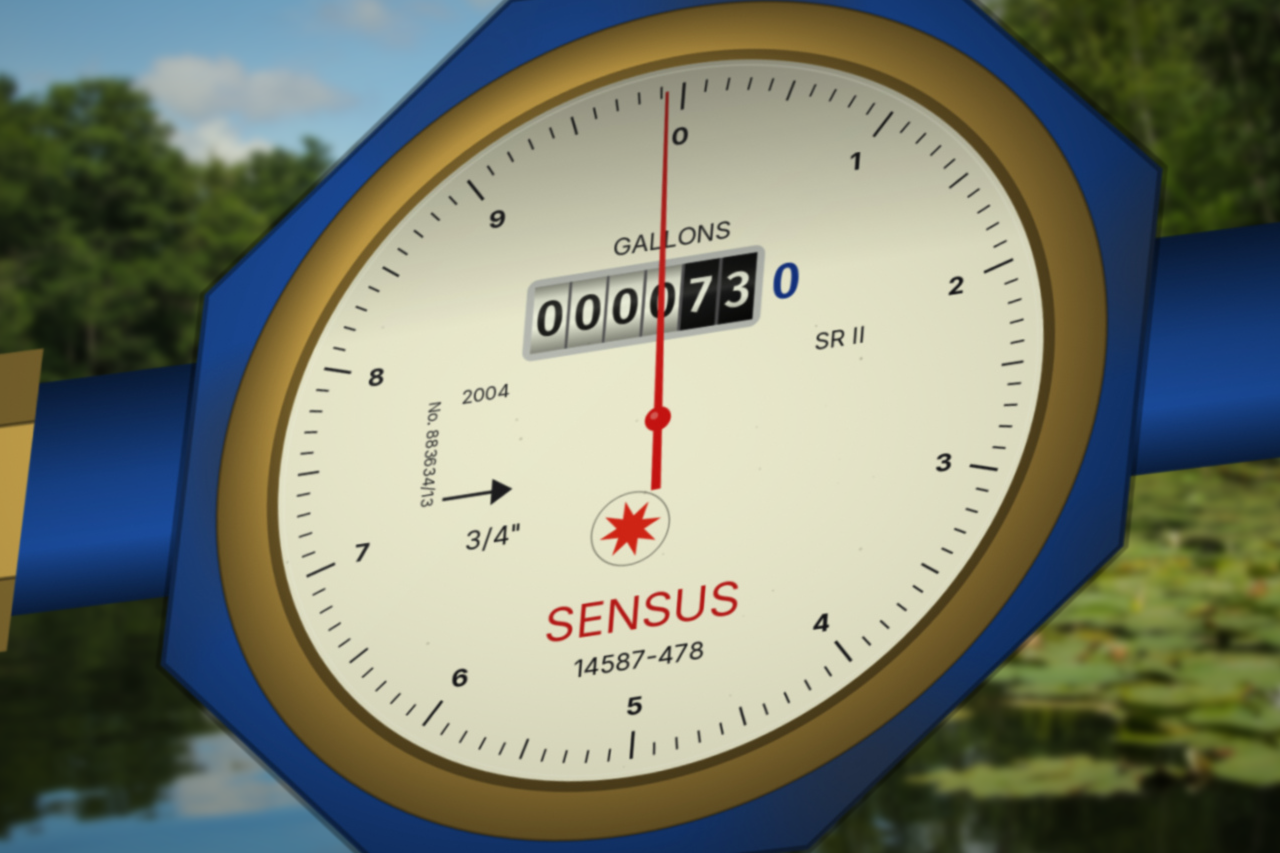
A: 729.9 gal
